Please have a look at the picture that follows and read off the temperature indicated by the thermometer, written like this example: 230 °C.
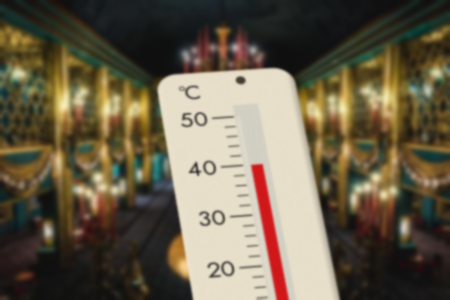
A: 40 °C
